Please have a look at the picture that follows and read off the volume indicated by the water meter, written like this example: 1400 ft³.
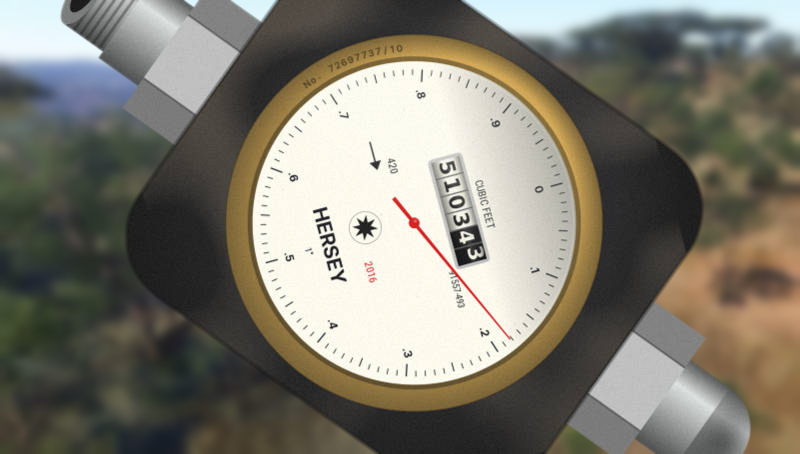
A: 510343.18 ft³
